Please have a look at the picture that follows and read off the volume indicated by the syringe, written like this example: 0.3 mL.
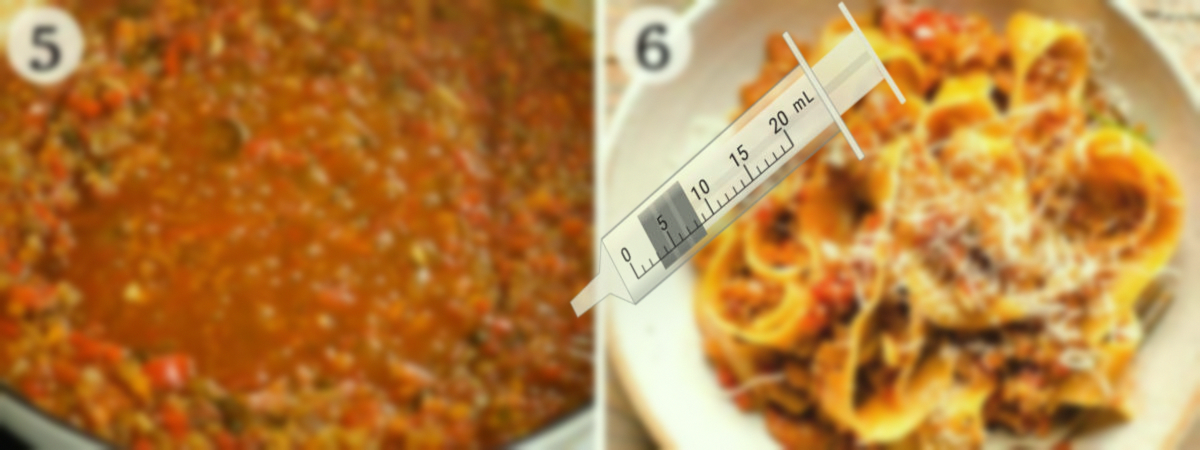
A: 3 mL
